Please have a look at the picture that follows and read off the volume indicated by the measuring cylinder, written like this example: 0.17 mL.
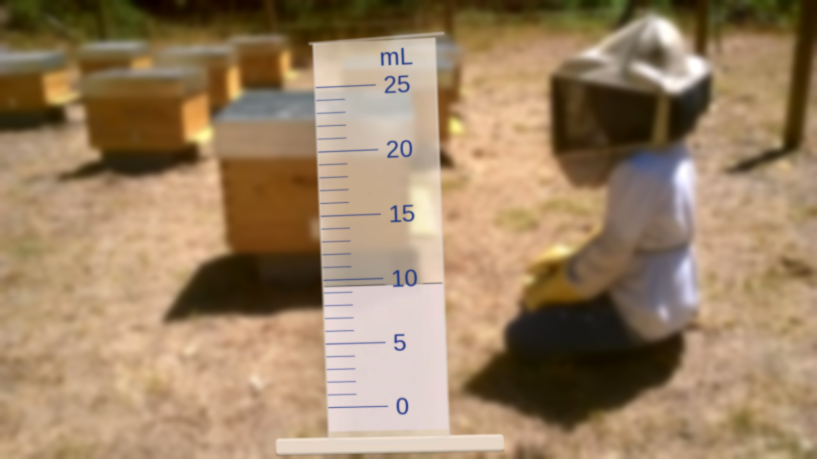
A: 9.5 mL
